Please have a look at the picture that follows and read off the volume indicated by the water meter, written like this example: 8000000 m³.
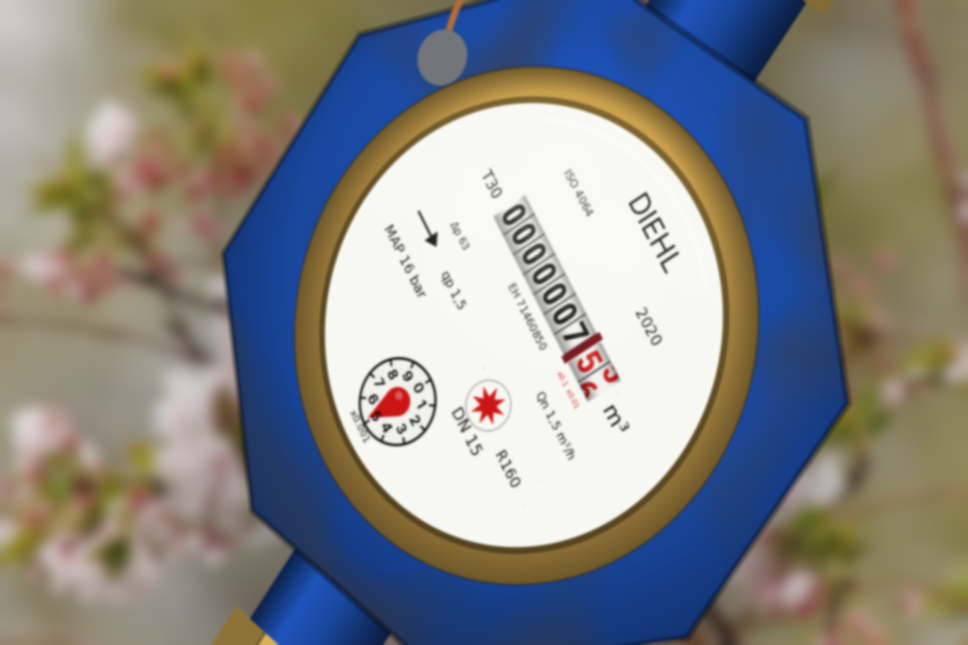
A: 7.555 m³
